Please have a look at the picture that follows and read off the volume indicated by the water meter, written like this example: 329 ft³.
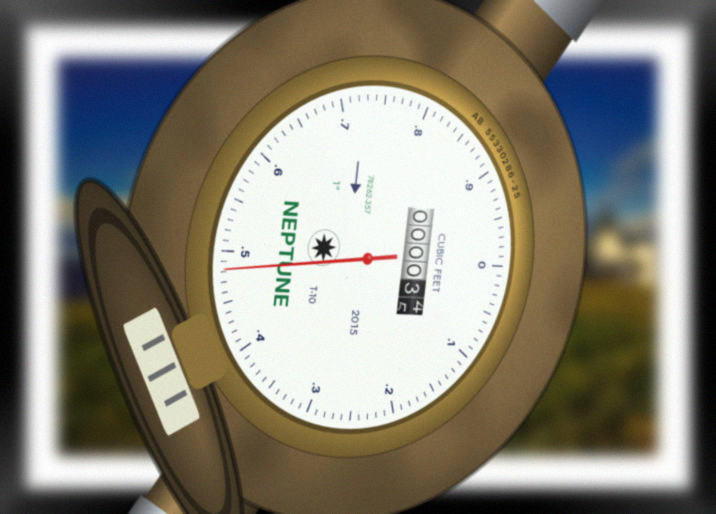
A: 34.48 ft³
